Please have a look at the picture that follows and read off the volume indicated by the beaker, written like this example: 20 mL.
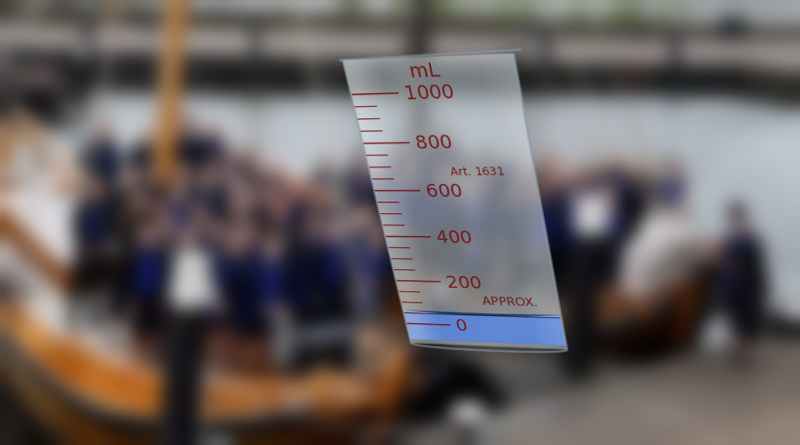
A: 50 mL
